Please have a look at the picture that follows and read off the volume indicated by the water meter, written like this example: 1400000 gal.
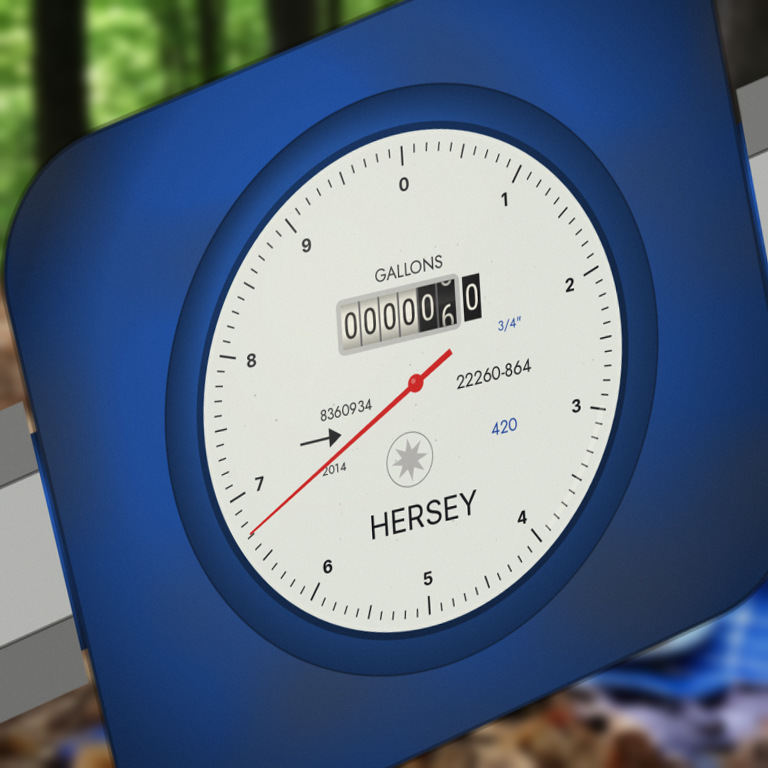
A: 56.7 gal
